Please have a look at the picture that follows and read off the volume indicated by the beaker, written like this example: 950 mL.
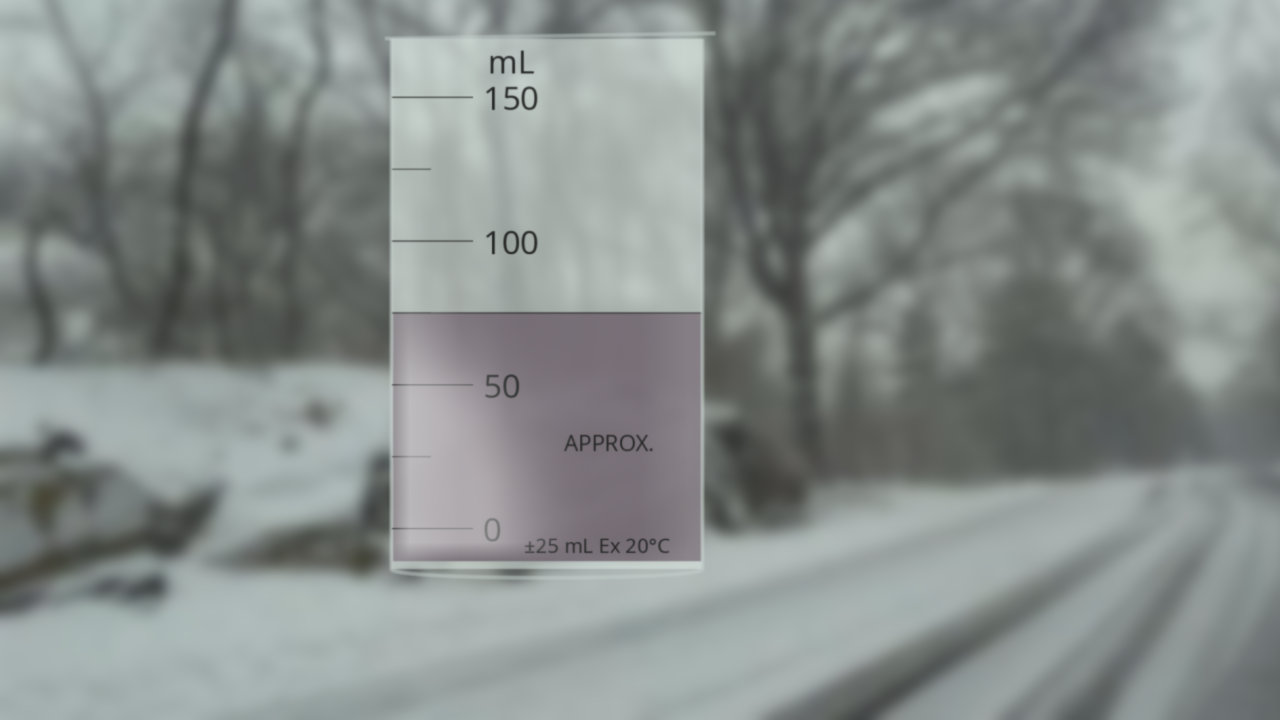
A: 75 mL
